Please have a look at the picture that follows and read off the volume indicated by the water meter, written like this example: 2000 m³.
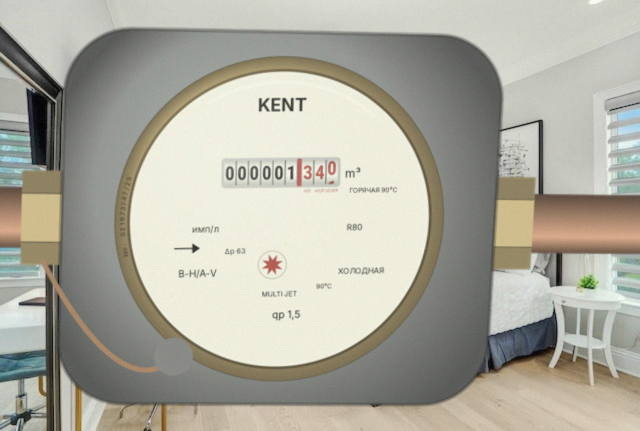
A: 1.340 m³
